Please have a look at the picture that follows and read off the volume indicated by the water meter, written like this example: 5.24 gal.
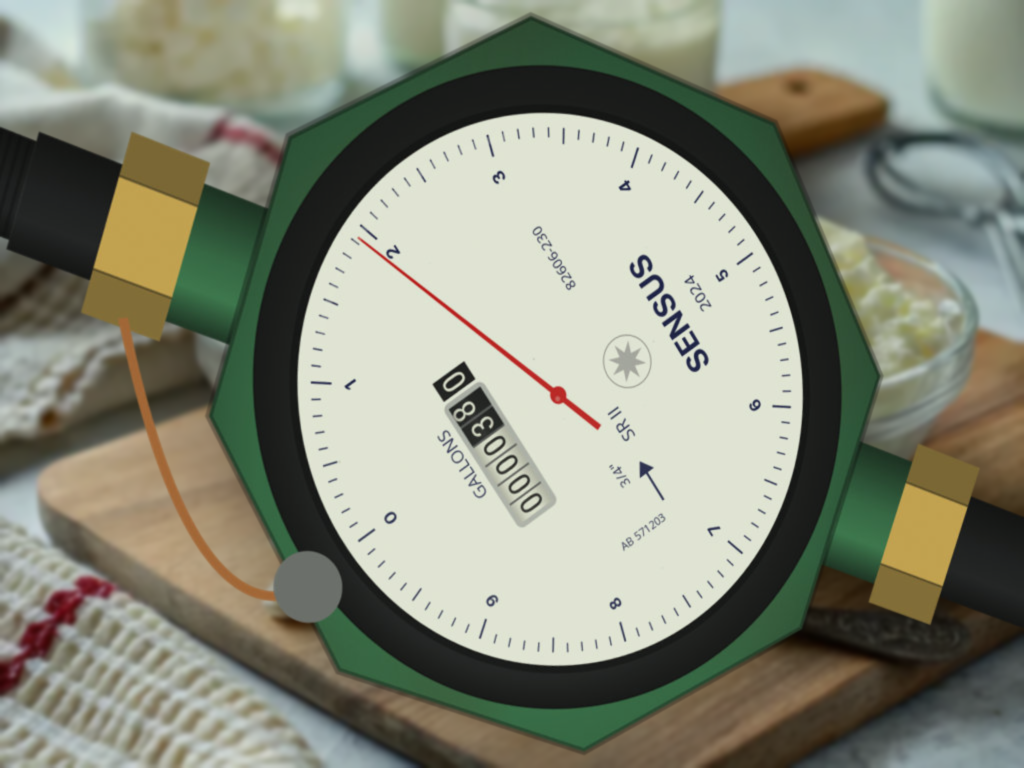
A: 381.9 gal
